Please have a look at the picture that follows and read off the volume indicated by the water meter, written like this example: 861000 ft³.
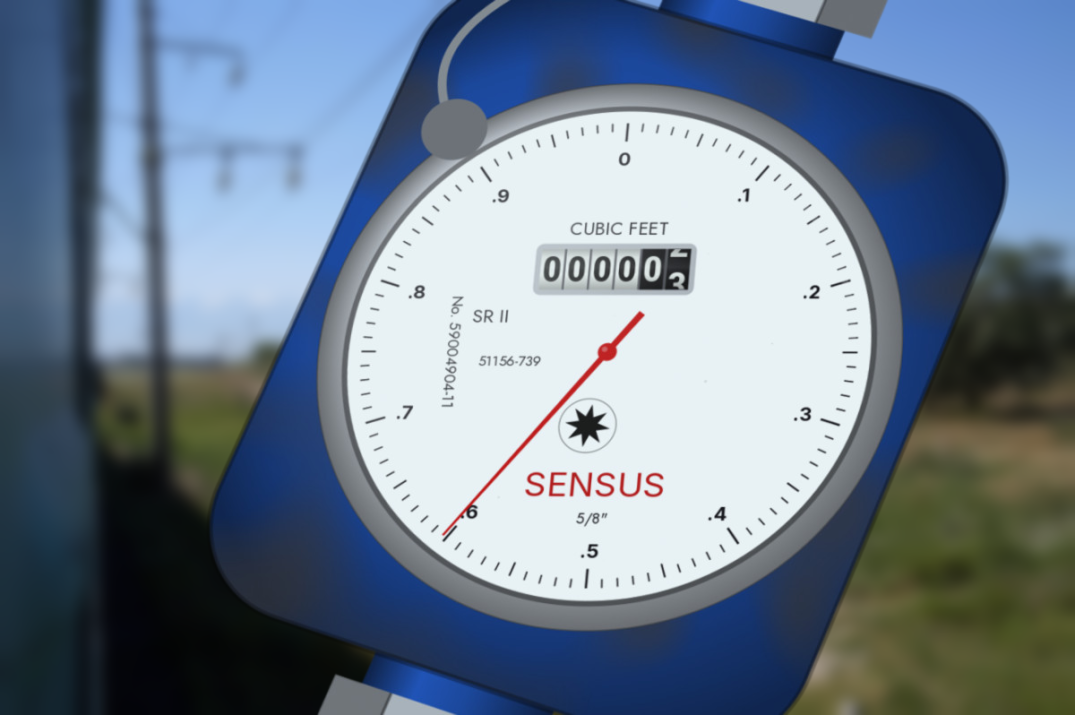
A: 2.60 ft³
